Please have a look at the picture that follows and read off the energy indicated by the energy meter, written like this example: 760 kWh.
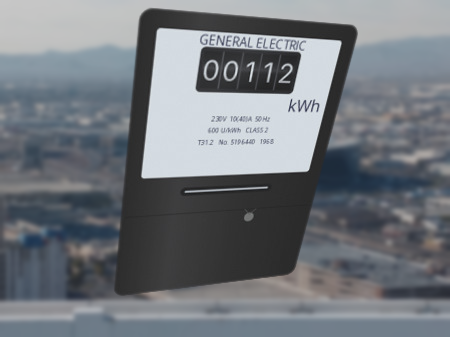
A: 112 kWh
